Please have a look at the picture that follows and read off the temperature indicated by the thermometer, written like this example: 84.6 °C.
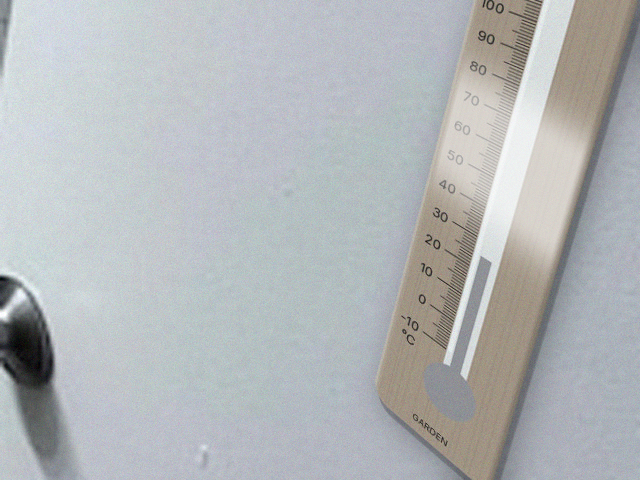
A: 25 °C
